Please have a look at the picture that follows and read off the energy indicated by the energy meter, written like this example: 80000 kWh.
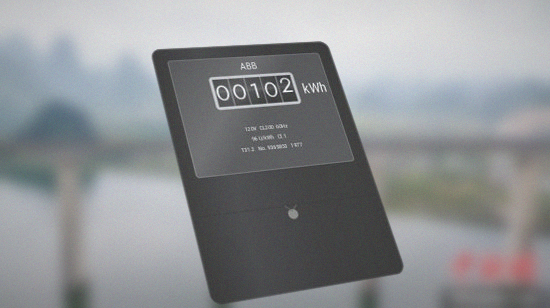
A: 102 kWh
